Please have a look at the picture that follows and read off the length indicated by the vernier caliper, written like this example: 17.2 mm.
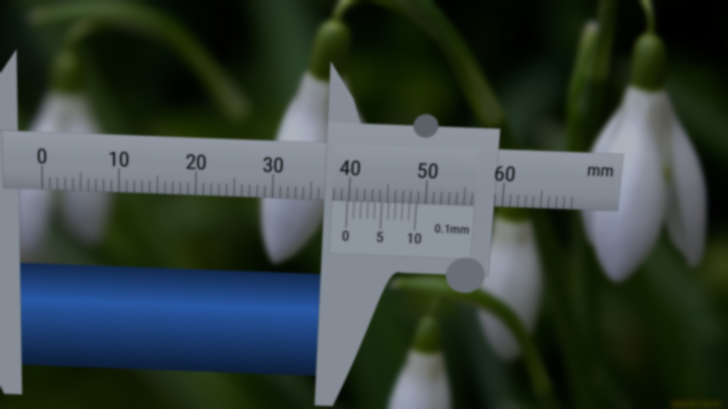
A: 39.8 mm
